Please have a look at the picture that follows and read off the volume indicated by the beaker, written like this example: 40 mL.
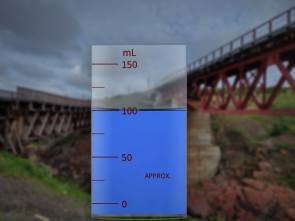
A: 100 mL
